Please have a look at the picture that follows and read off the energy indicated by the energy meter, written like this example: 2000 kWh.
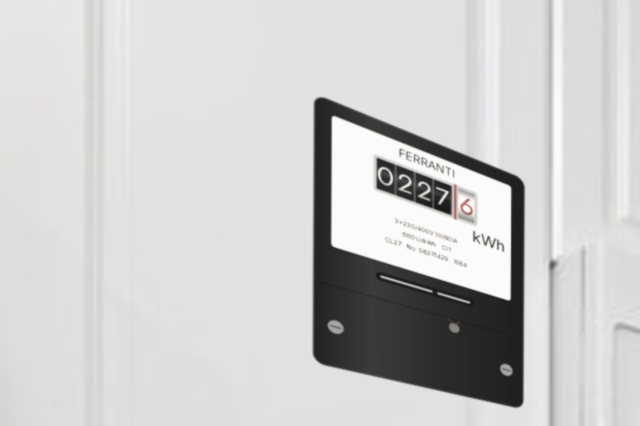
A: 227.6 kWh
